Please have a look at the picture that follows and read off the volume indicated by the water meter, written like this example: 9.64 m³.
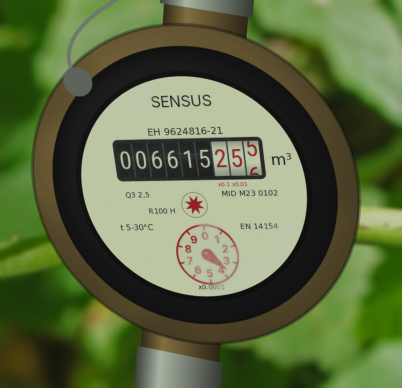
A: 6615.2553 m³
